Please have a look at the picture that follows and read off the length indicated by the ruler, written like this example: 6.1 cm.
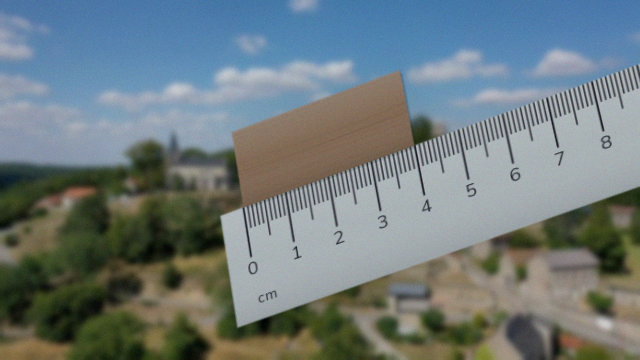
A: 4 cm
